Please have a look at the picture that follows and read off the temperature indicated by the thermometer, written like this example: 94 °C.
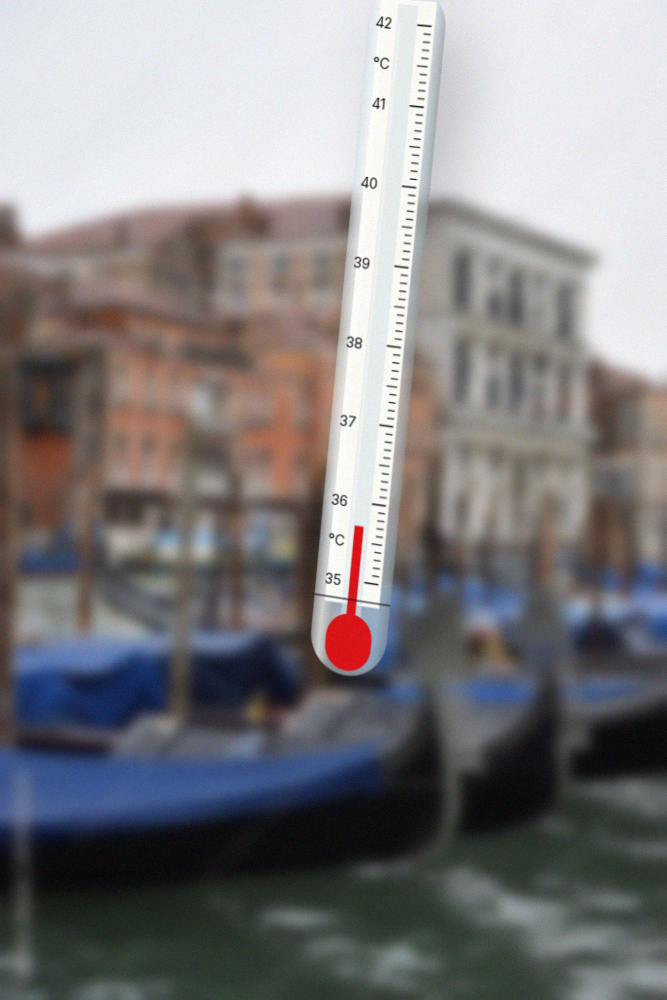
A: 35.7 °C
